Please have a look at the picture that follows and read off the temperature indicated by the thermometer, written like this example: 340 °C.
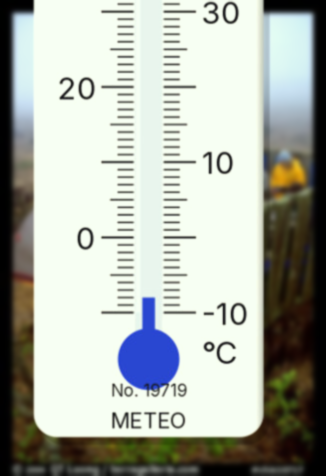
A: -8 °C
